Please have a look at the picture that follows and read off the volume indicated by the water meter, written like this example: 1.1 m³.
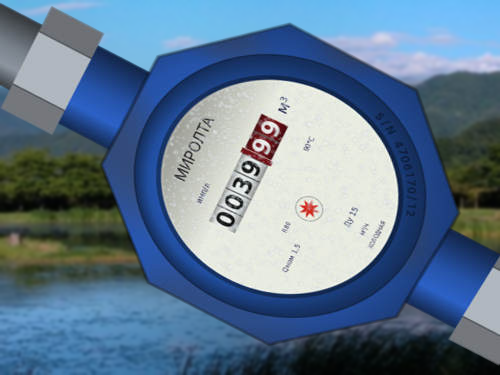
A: 39.99 m³
